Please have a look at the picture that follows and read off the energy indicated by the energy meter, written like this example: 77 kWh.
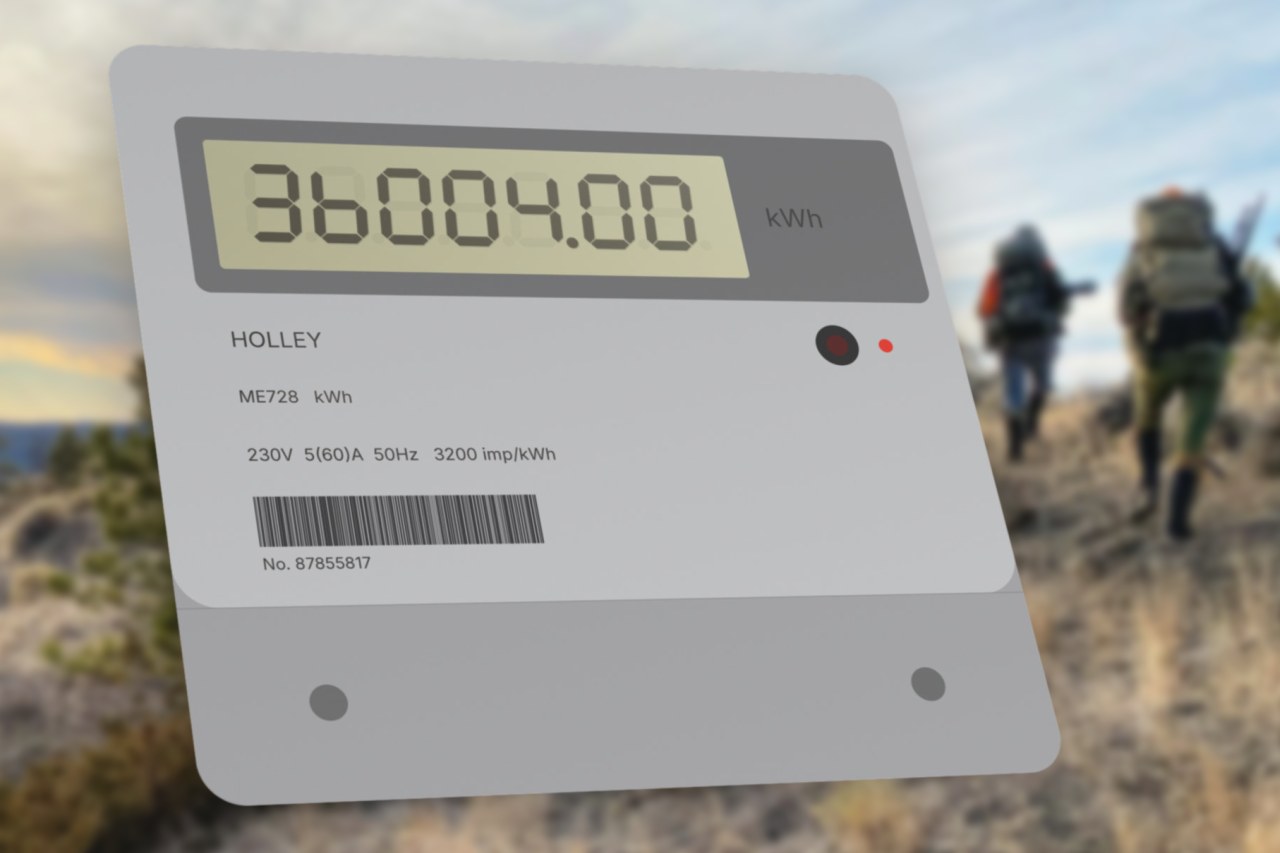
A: 36004.00 kWh
